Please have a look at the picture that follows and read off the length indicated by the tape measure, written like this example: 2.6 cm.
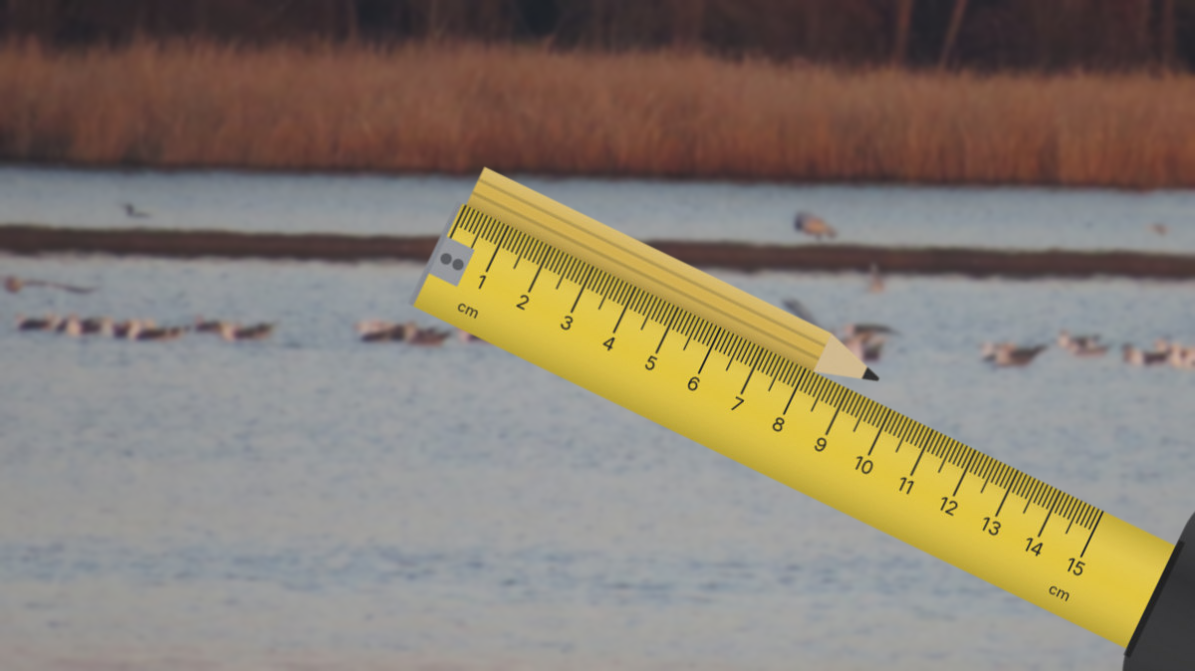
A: 9.5 cm
